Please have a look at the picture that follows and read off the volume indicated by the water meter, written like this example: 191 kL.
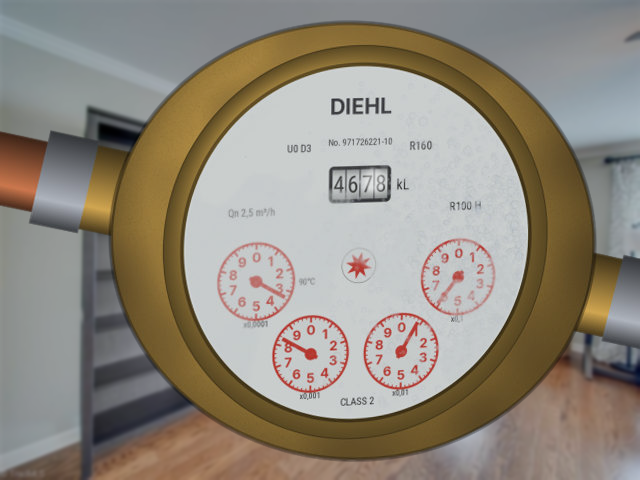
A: 4678.6083 kL
